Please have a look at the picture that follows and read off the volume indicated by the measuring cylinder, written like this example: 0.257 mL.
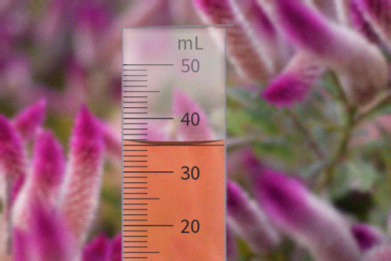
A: 35 mL
